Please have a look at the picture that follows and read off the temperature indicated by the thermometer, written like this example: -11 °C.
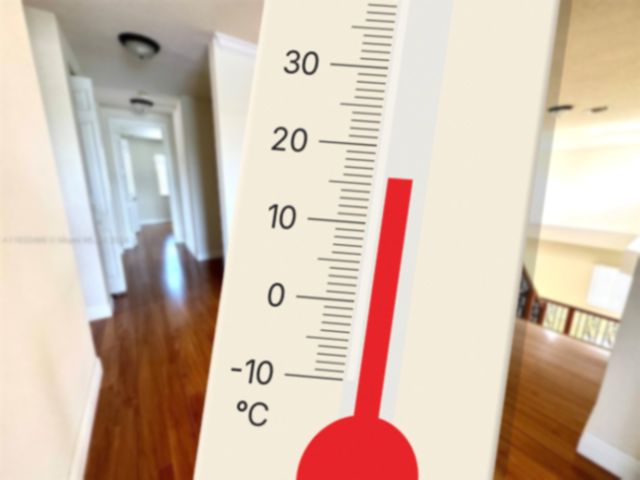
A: 16 °C
